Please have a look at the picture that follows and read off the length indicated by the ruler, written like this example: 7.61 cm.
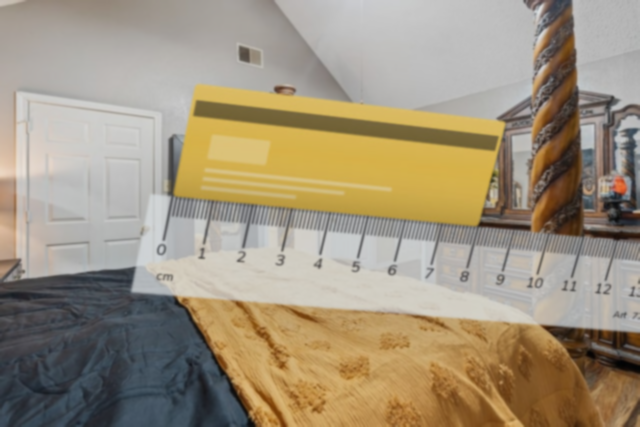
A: 8 cm
